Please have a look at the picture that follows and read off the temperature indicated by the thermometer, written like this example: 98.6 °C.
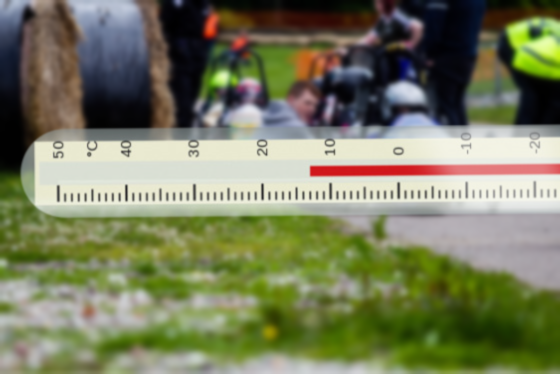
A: 13 °C
